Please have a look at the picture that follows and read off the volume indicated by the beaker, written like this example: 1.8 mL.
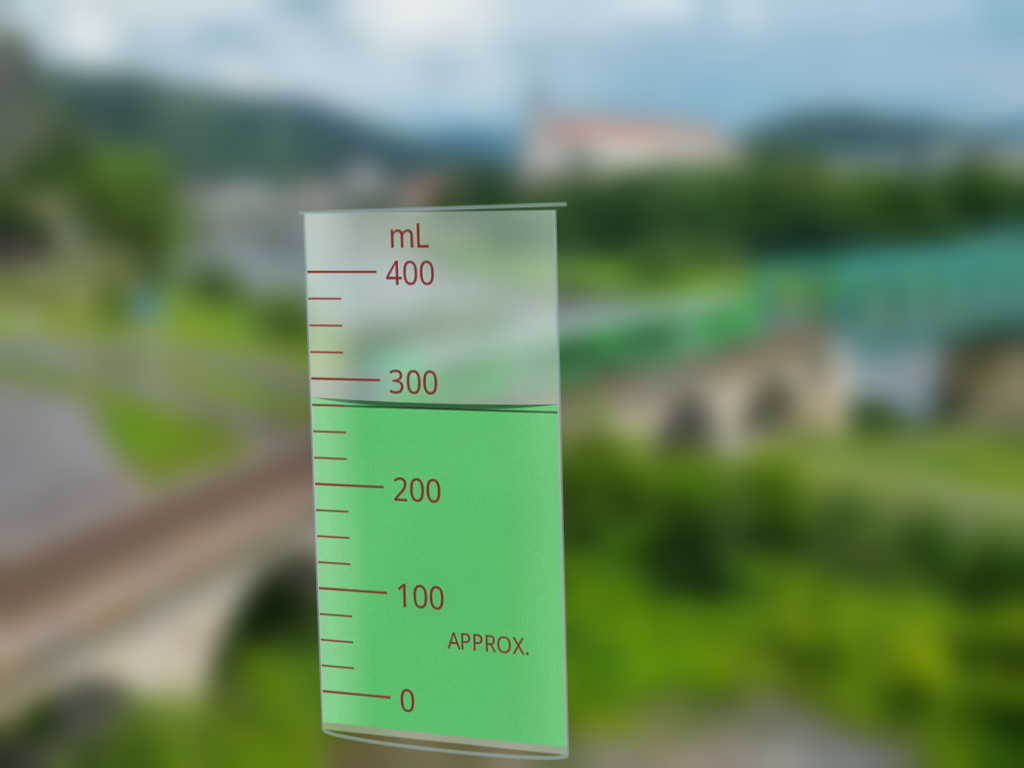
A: 275 mL
